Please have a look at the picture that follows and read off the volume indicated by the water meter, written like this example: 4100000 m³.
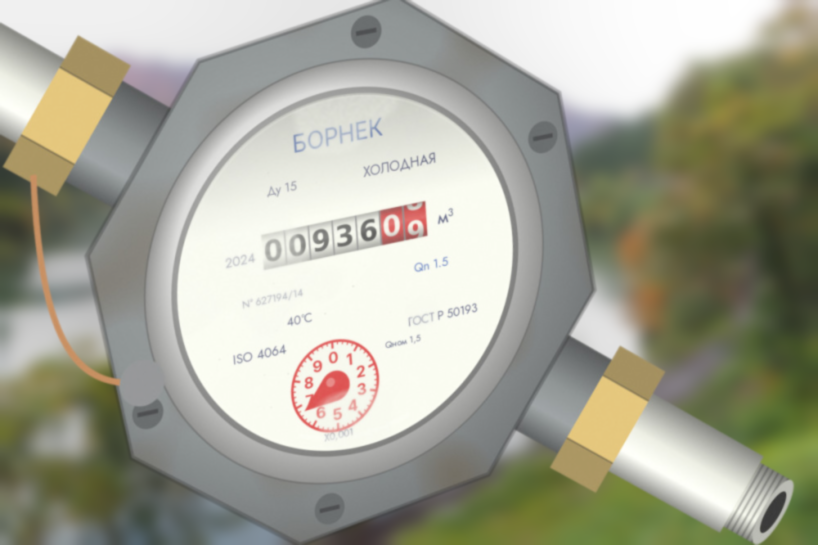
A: 936.086 m³
